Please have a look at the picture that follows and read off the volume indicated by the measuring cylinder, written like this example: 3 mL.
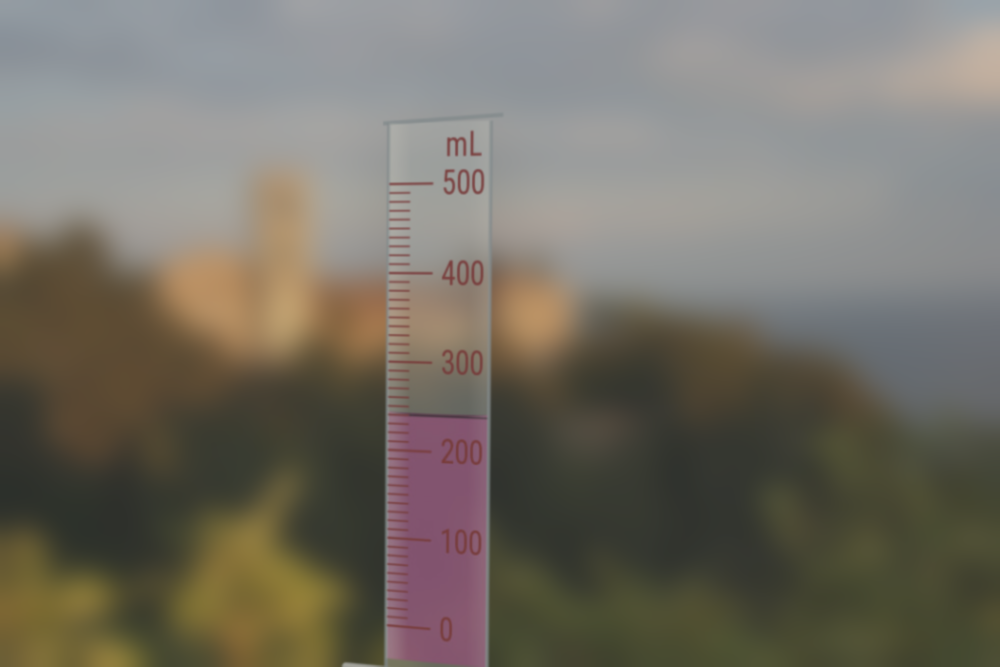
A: 240 mL
